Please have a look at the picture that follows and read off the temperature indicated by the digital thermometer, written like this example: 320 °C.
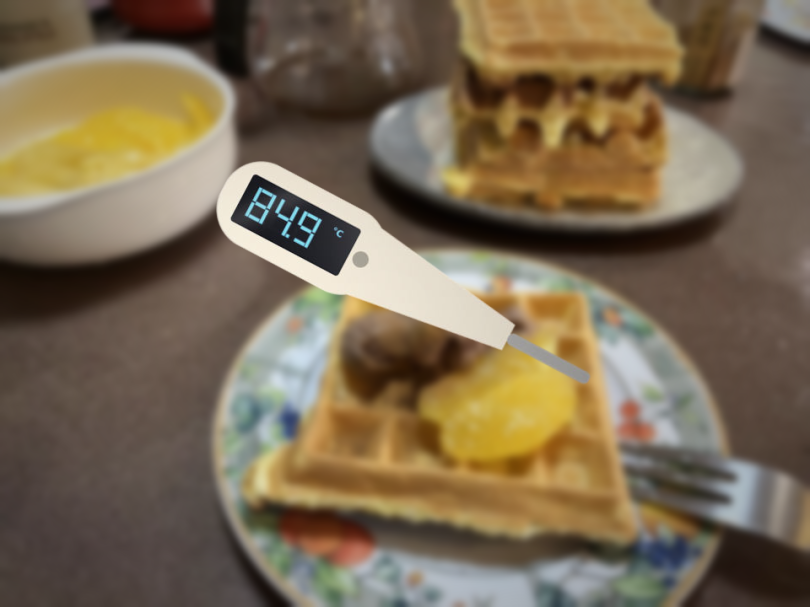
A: 84.9 °C
